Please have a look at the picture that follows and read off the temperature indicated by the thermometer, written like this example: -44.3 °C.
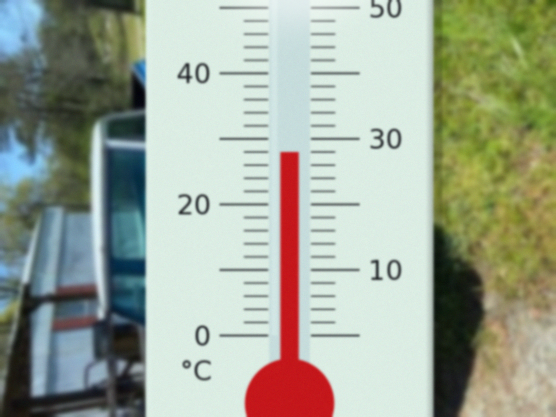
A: 28 °C
